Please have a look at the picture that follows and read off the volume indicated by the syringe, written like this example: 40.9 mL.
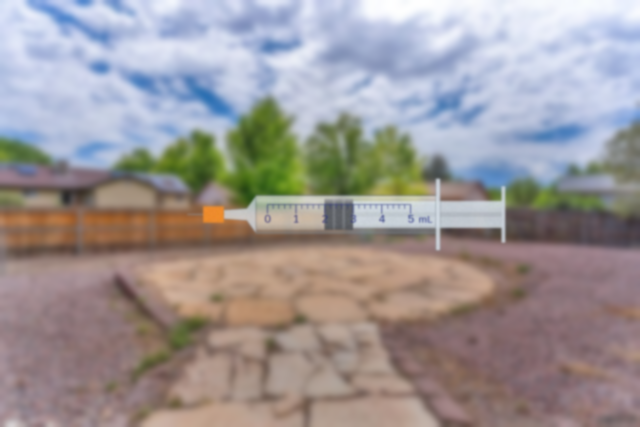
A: 2 mL
